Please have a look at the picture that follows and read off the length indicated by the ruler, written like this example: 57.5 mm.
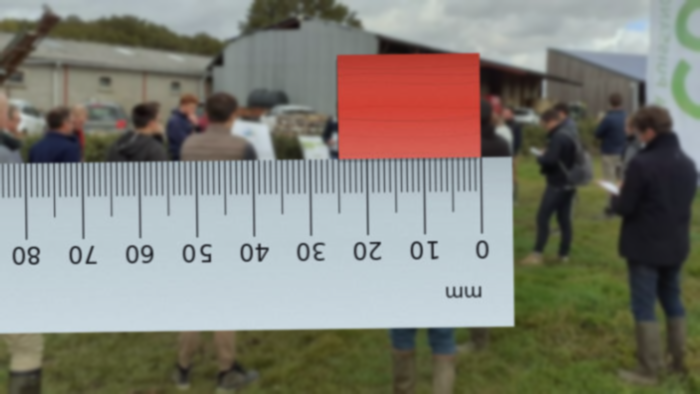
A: 25 mm
